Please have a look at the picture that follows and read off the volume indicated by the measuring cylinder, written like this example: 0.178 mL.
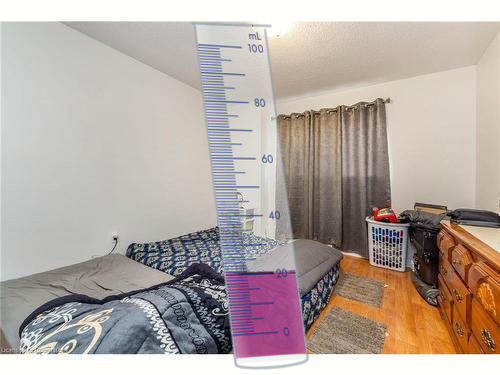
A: 20 mL
